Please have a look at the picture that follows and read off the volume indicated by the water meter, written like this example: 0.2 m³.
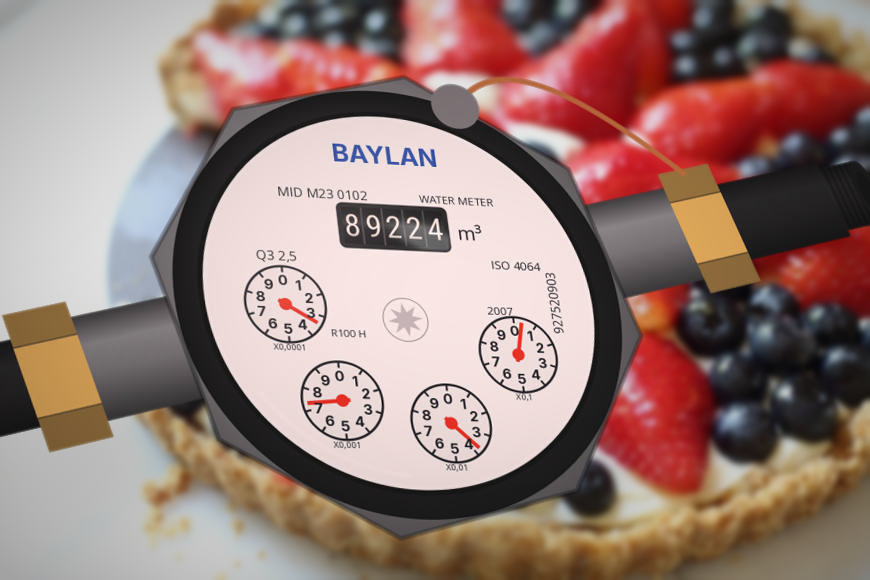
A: 89224.0373 m³
